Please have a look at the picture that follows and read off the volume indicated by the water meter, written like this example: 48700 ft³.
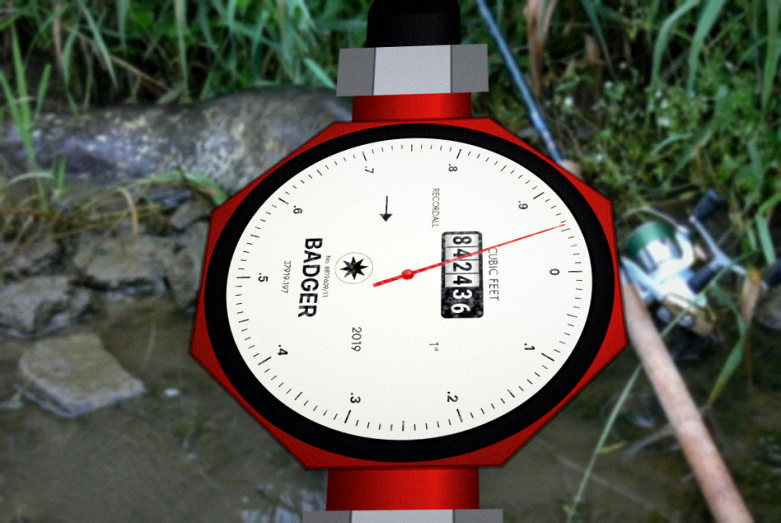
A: 842435.94 ft³
